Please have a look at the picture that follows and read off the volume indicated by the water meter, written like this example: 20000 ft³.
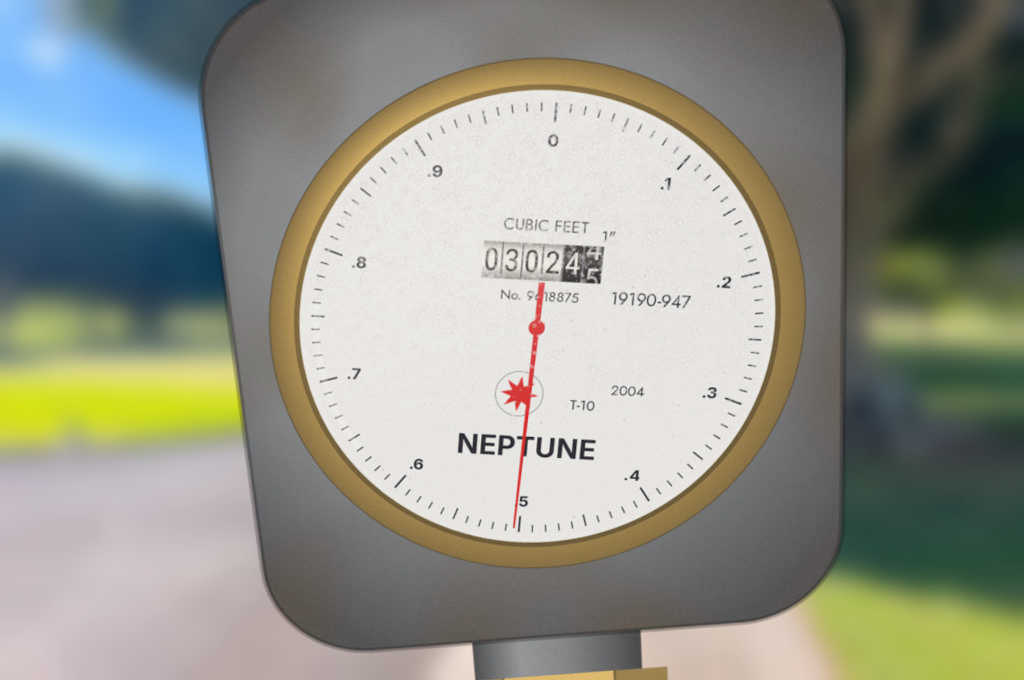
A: 30244.50 ft³
